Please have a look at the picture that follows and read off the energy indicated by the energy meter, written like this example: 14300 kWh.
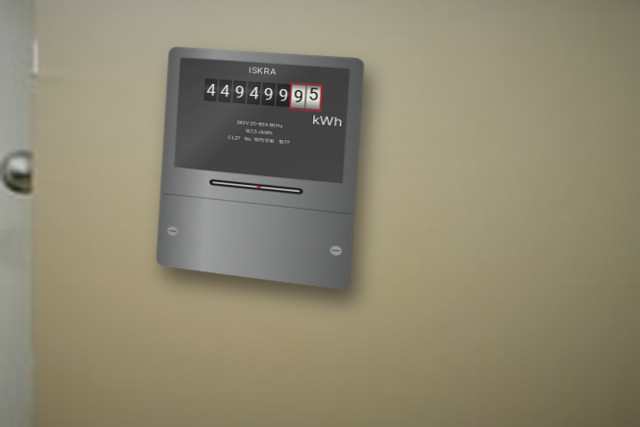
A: 449499.95 kWh
